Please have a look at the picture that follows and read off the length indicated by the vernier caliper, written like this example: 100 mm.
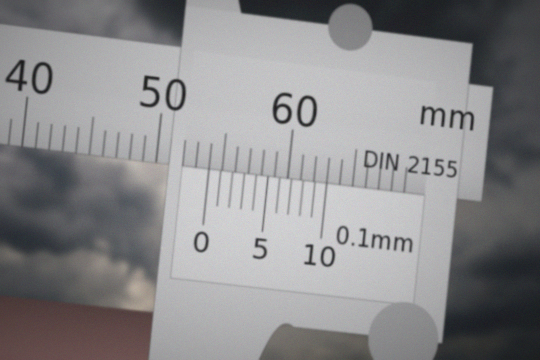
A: 54.0 mm
